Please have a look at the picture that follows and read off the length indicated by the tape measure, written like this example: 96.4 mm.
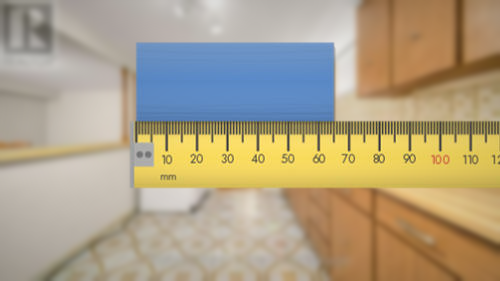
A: 65 mm
